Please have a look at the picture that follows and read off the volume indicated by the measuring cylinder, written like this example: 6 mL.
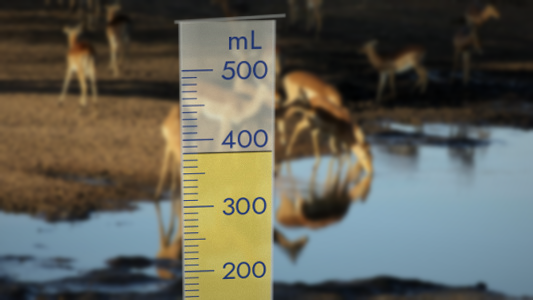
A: 380 mL
